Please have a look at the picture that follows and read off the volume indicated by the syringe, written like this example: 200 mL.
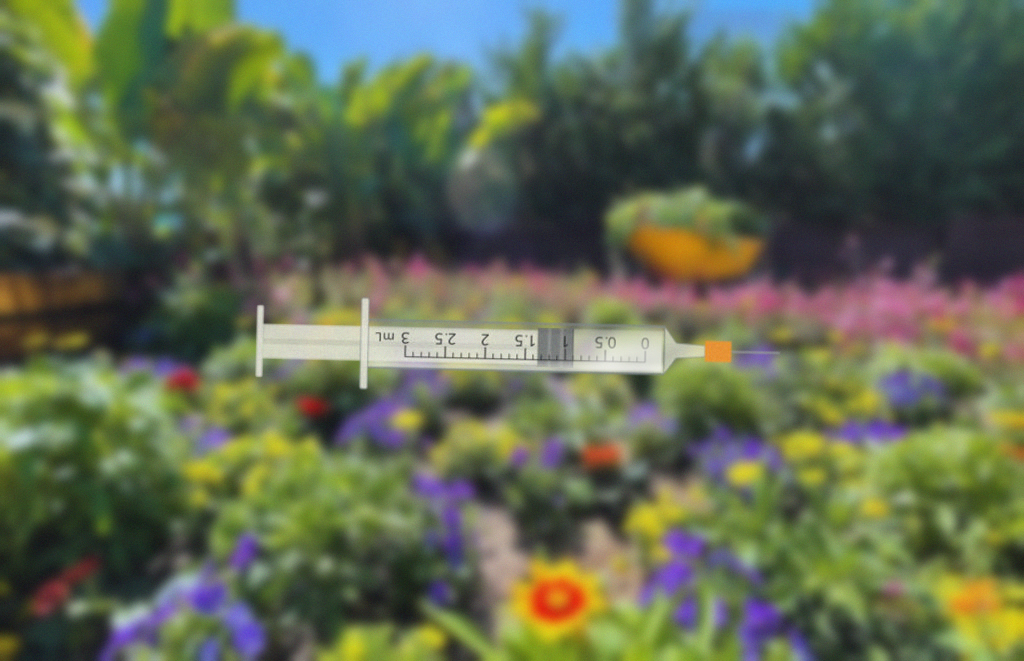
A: 0.9 mL
